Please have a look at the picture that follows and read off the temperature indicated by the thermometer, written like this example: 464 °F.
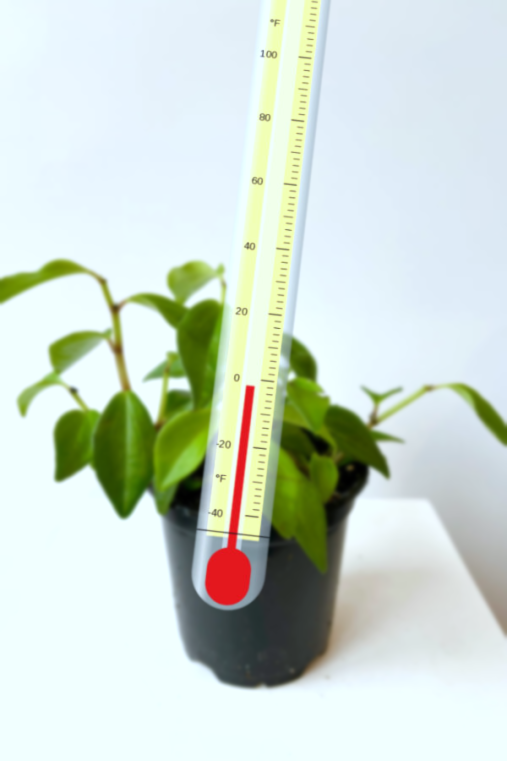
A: -2 °F
